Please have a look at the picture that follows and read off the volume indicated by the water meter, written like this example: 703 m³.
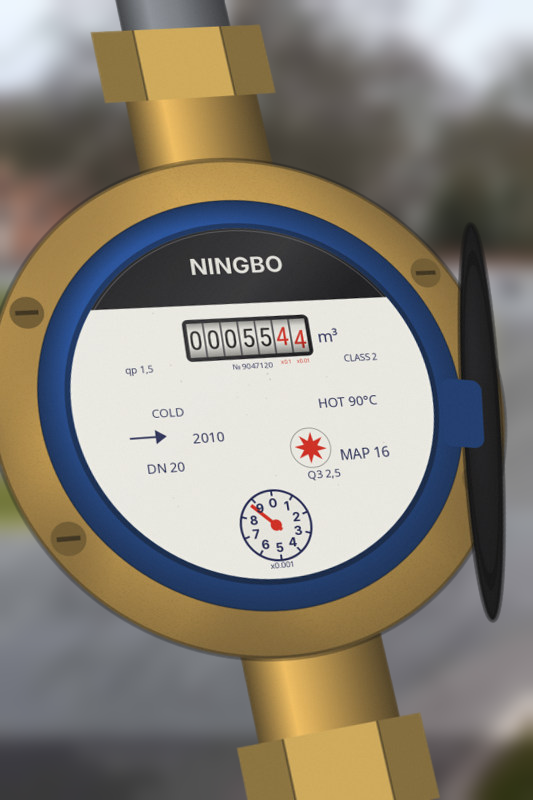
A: 55.438 m³
